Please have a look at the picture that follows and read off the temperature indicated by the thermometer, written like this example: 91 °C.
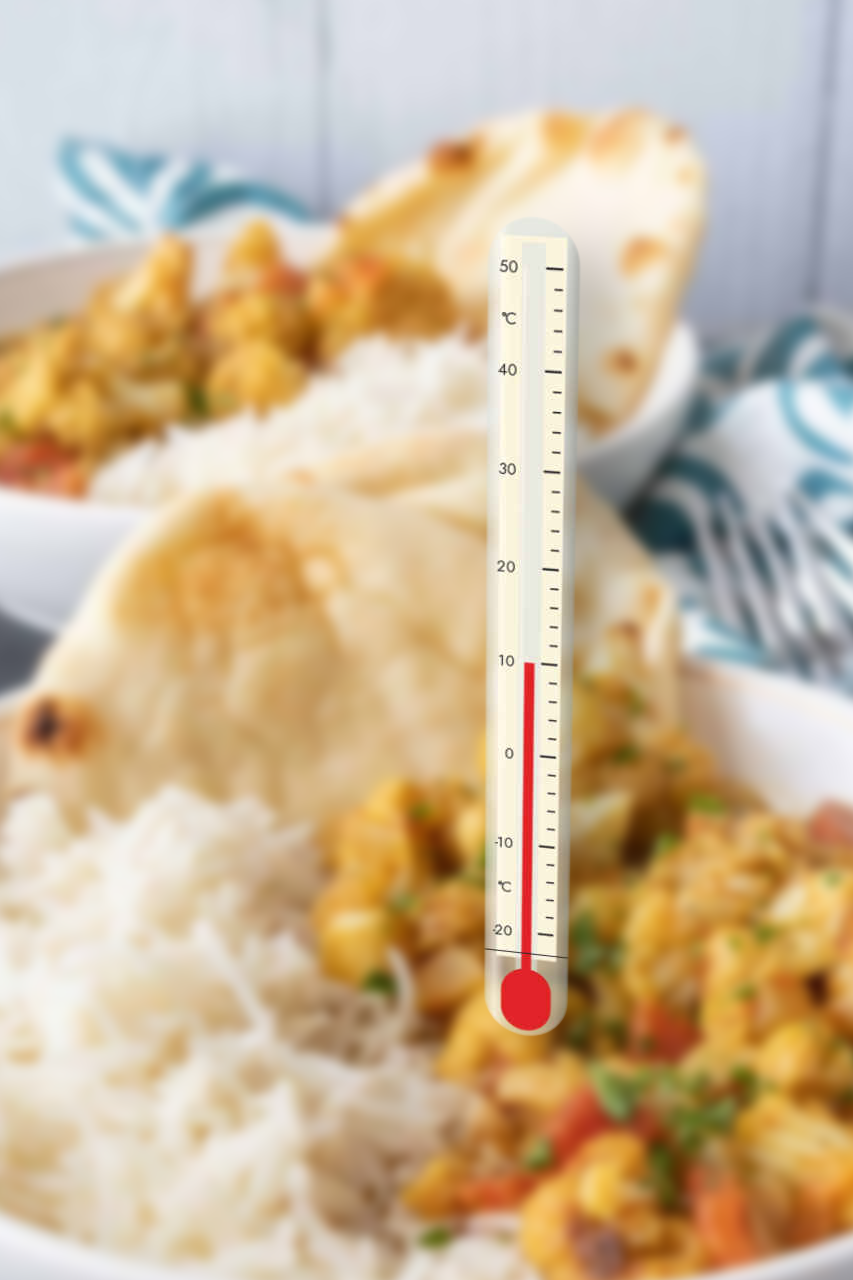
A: 10 °C
